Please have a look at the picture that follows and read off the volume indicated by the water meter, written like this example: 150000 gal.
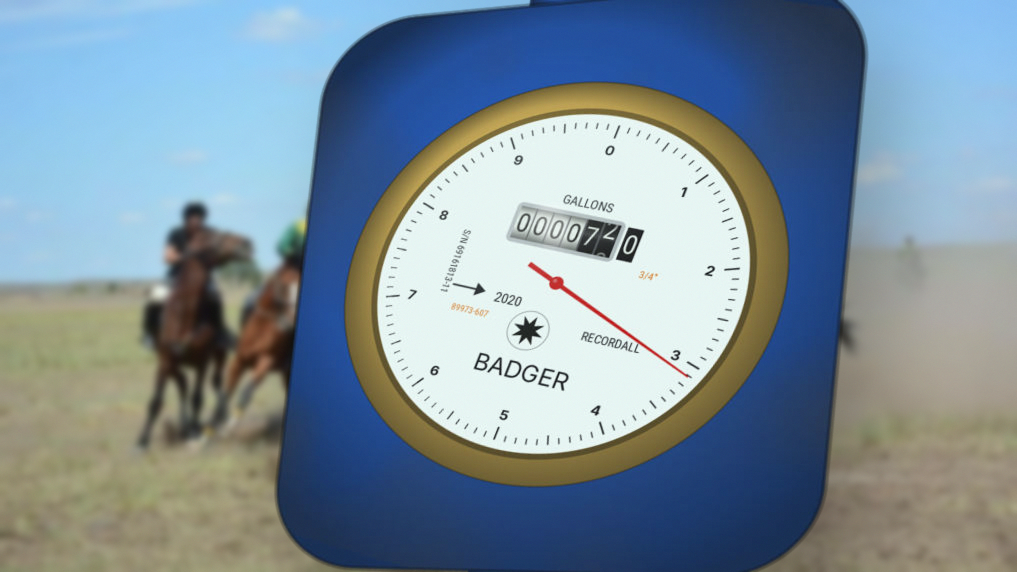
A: 723.1 gal
